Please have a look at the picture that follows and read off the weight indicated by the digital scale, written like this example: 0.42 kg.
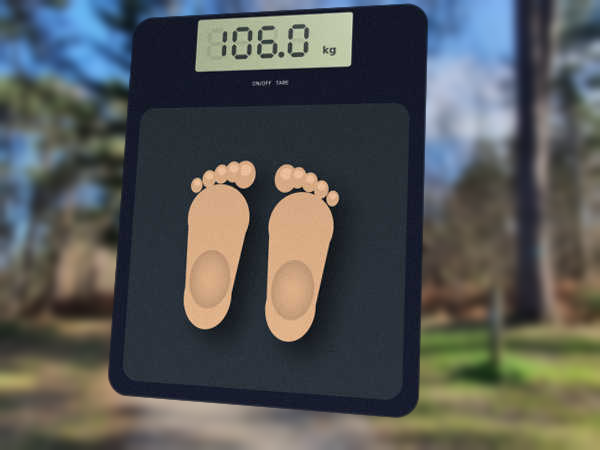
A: 106.0 kg
